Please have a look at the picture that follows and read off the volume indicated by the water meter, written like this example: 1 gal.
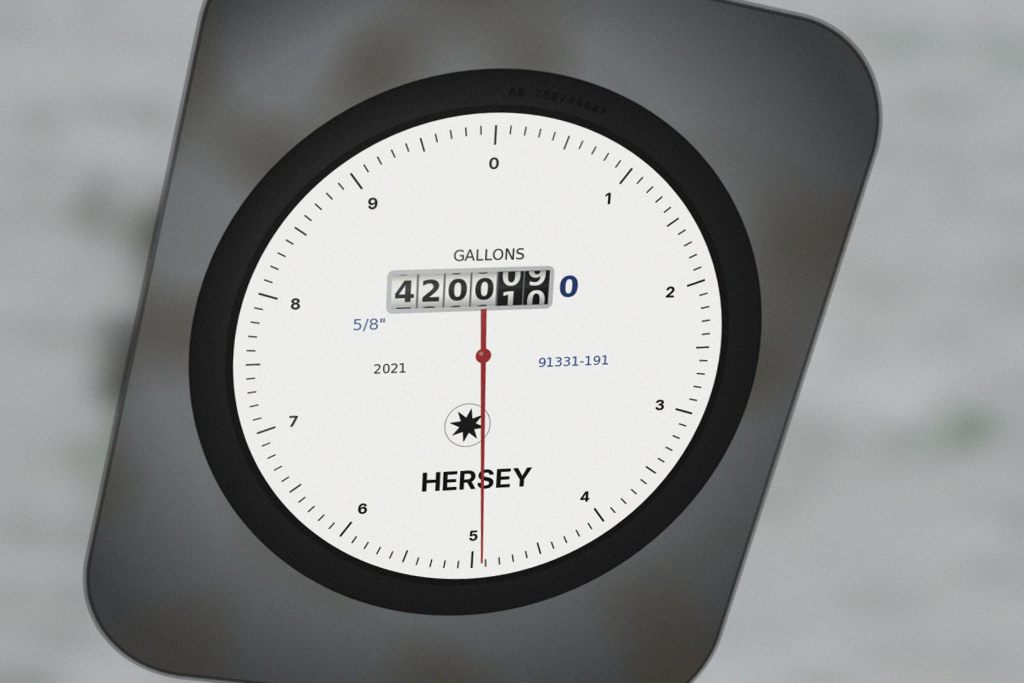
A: 4200094.9 gal
